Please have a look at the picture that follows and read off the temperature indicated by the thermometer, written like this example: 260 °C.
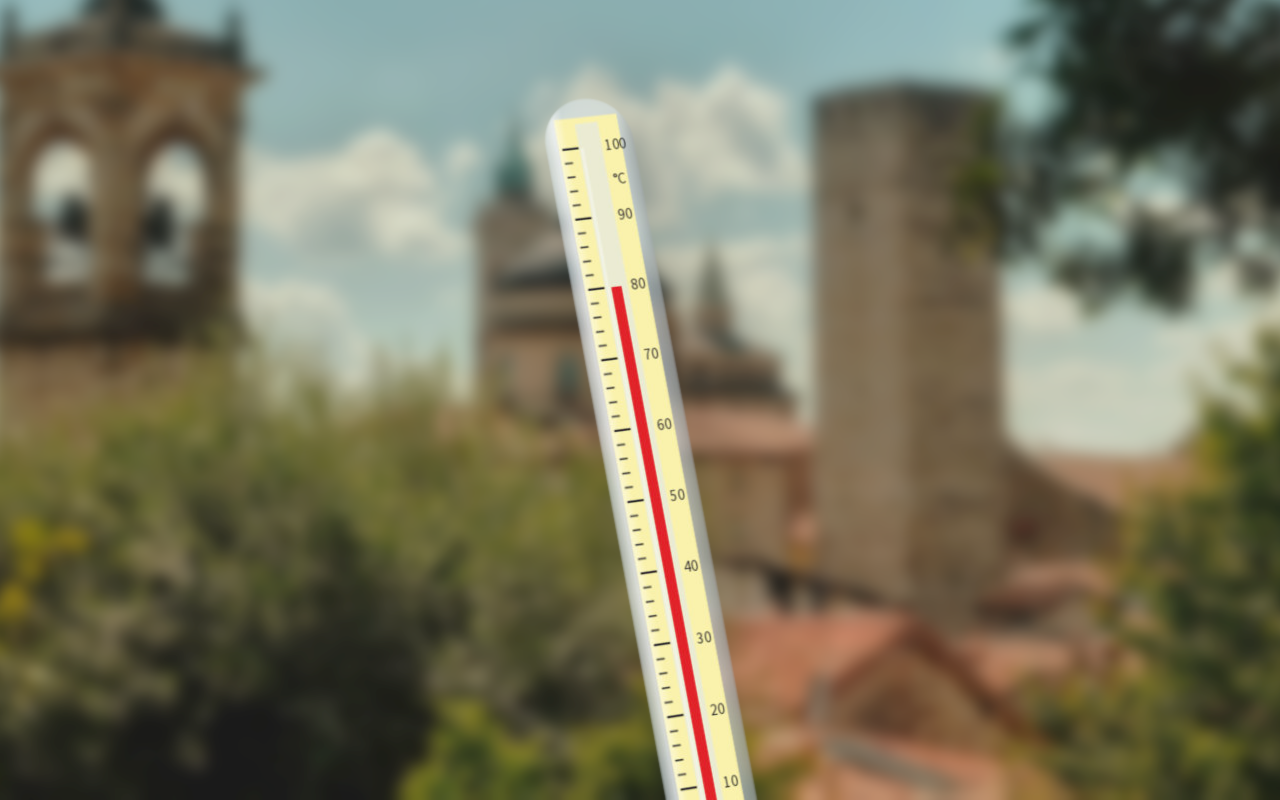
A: 80 °C
